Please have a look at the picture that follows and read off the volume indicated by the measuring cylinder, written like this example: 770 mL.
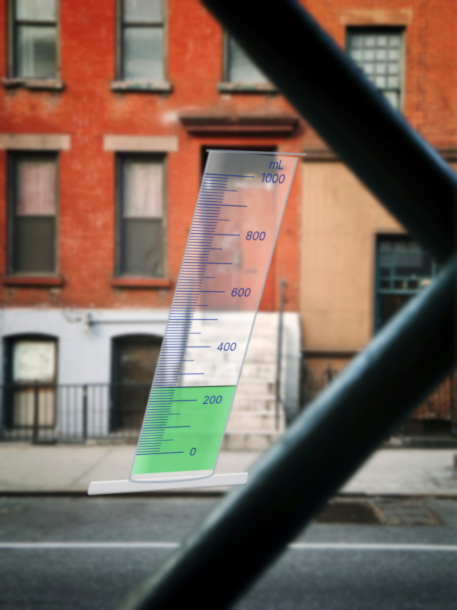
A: 250 mL
